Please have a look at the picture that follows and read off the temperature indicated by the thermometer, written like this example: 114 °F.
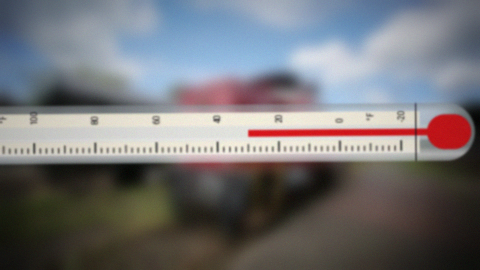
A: 30 °F
